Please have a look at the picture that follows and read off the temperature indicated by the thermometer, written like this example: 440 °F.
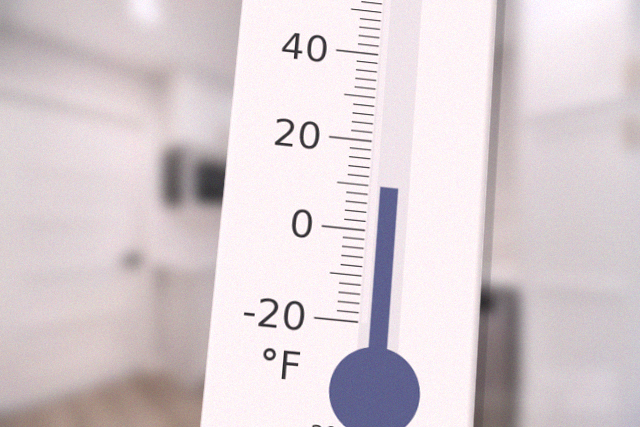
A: 10 °F
